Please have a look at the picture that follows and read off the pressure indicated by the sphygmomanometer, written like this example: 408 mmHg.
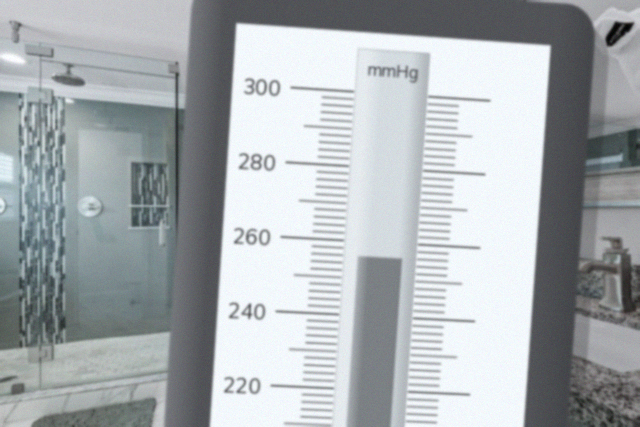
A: 256 mmHg
